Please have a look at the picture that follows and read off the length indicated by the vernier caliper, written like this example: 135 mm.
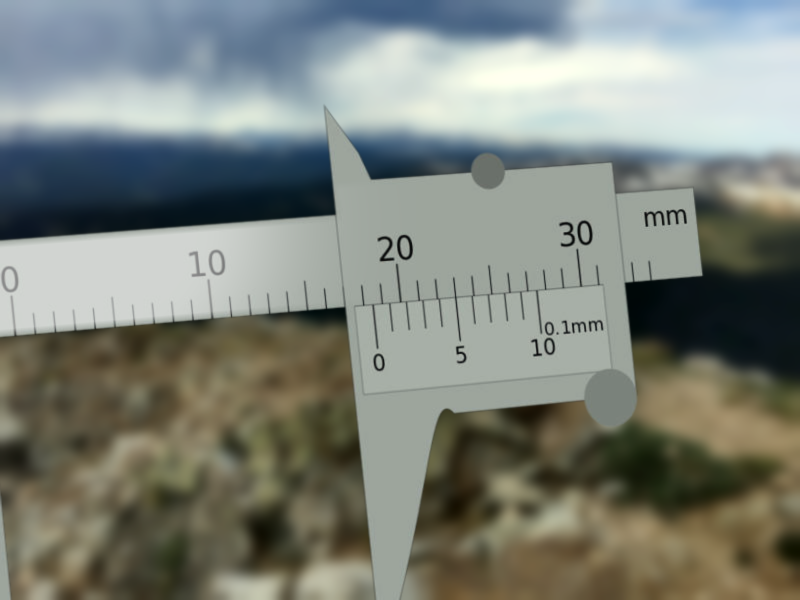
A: 18.5 mm
